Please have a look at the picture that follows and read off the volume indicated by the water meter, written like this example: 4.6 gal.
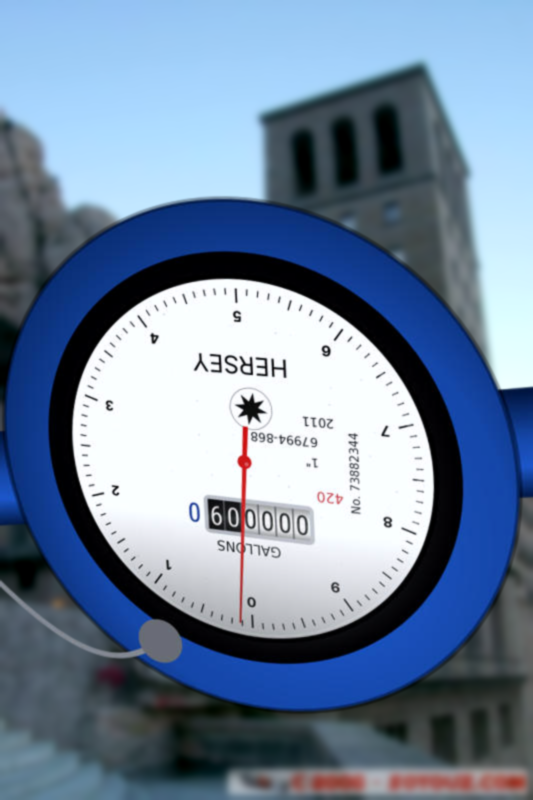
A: 90.1 gal
